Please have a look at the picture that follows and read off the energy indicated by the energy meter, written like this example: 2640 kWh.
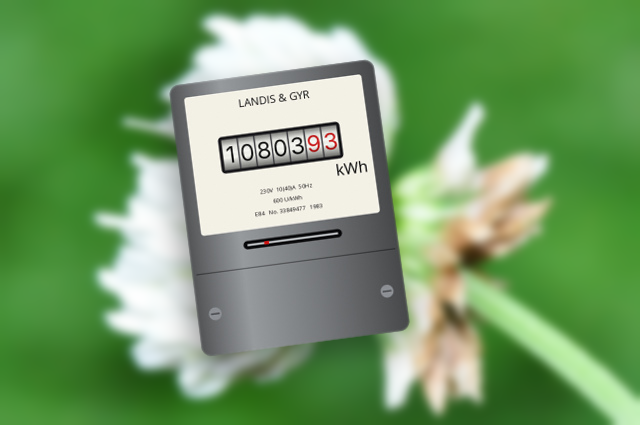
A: 10803.93 kWh
